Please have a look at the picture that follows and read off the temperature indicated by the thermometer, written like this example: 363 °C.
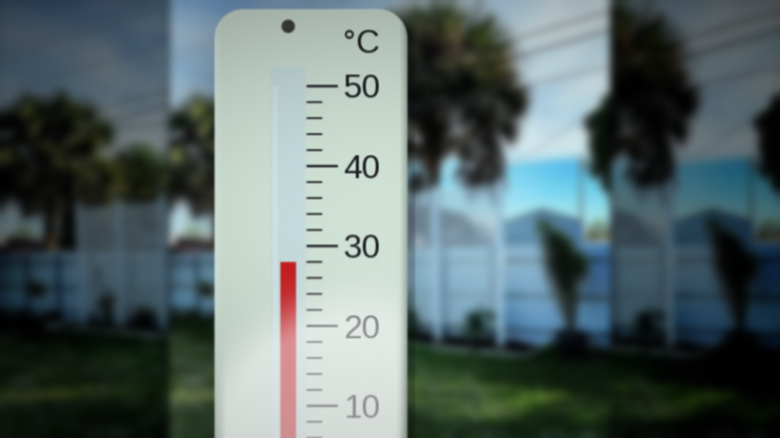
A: 28 °C
